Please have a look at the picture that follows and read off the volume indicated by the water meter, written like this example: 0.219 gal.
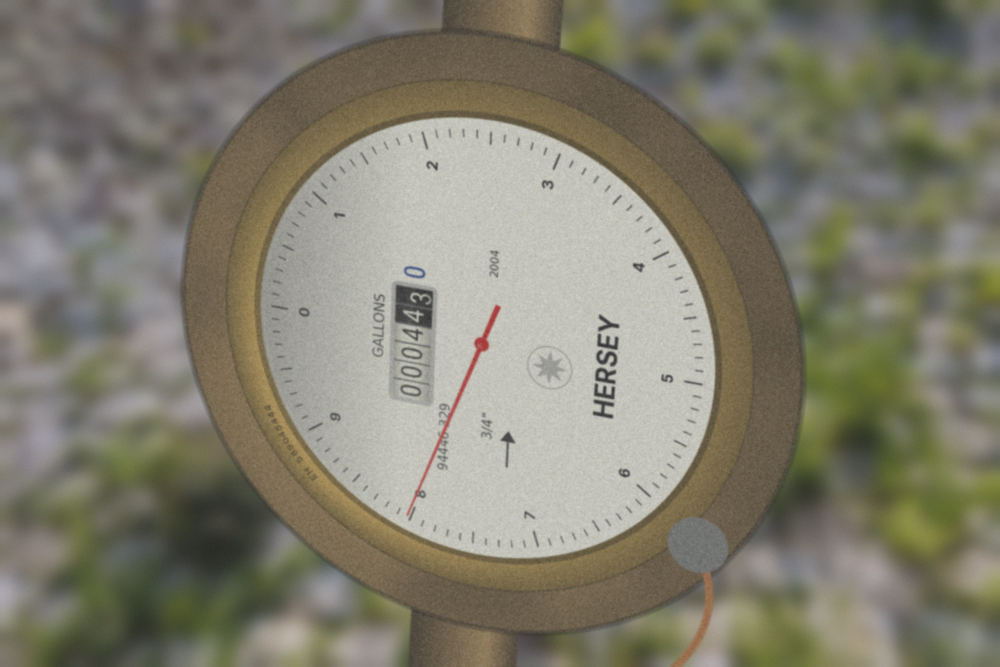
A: 4428.0 gal
